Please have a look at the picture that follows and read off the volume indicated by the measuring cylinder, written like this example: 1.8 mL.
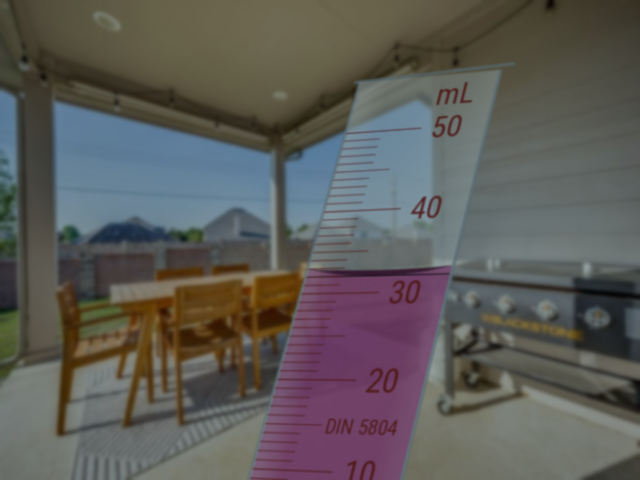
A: 32 mL
